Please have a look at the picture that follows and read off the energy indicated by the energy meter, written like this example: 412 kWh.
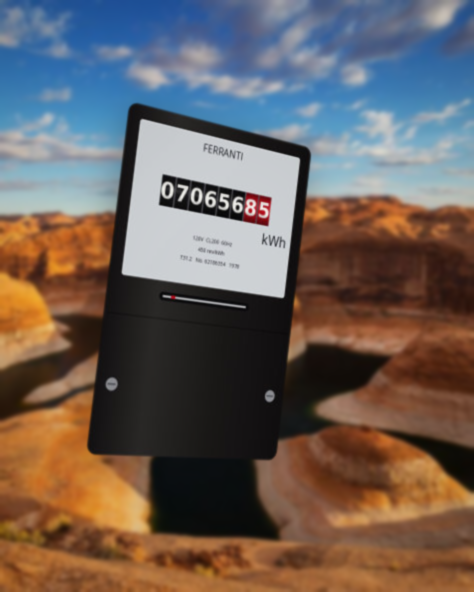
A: 70656.85 kWh
